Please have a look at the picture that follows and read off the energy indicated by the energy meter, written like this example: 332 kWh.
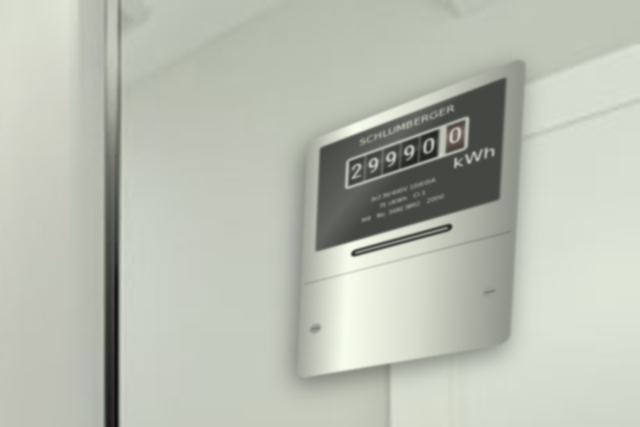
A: 29990.0 kWh
